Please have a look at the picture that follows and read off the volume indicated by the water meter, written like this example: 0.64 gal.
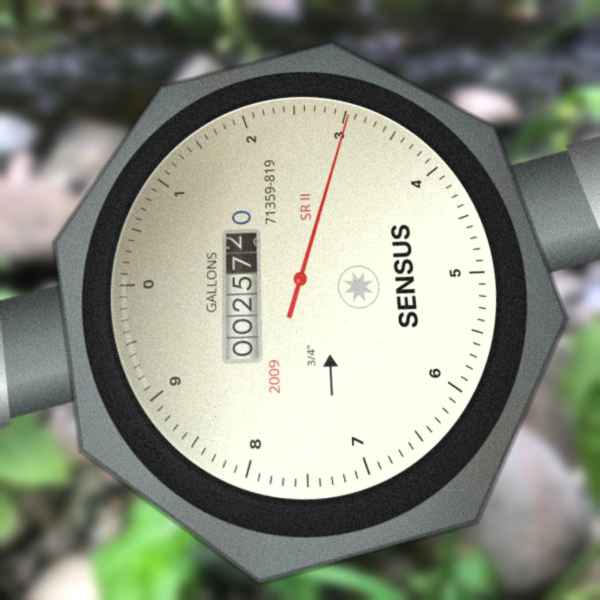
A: 25723.0 gal
